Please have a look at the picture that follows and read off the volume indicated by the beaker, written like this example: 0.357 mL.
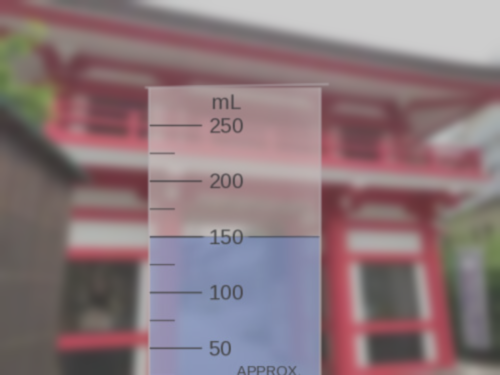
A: 150 mL
